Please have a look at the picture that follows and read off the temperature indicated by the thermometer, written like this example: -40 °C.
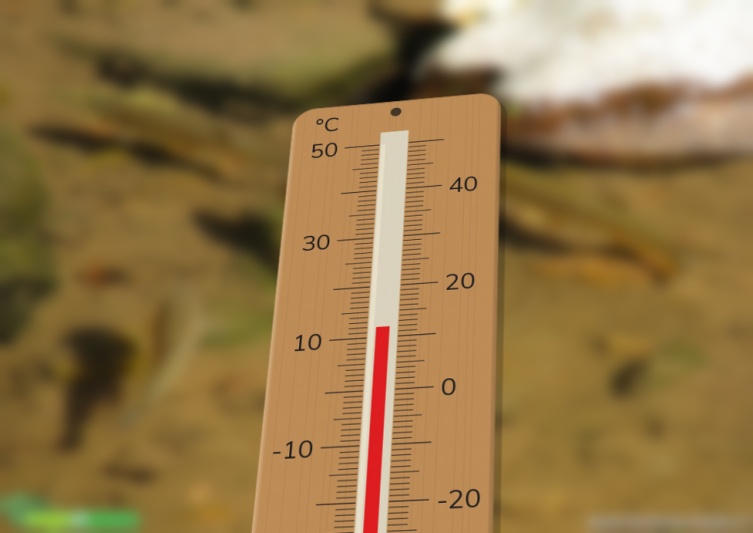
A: 12 °C
